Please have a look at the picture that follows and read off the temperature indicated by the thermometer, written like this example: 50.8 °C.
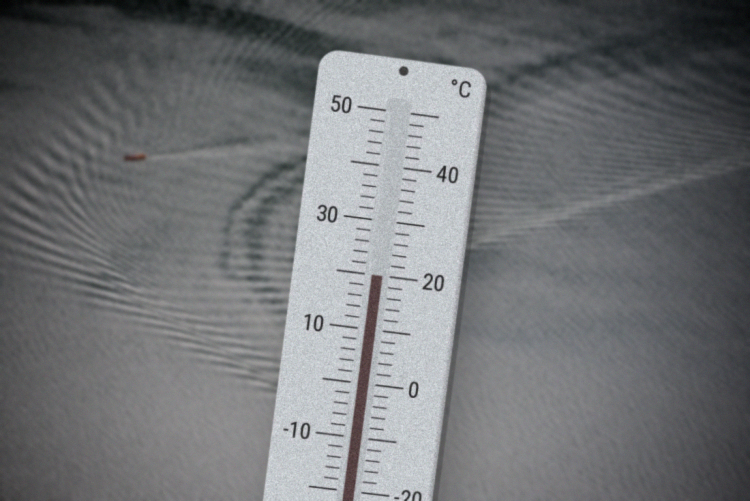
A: 20 °C
